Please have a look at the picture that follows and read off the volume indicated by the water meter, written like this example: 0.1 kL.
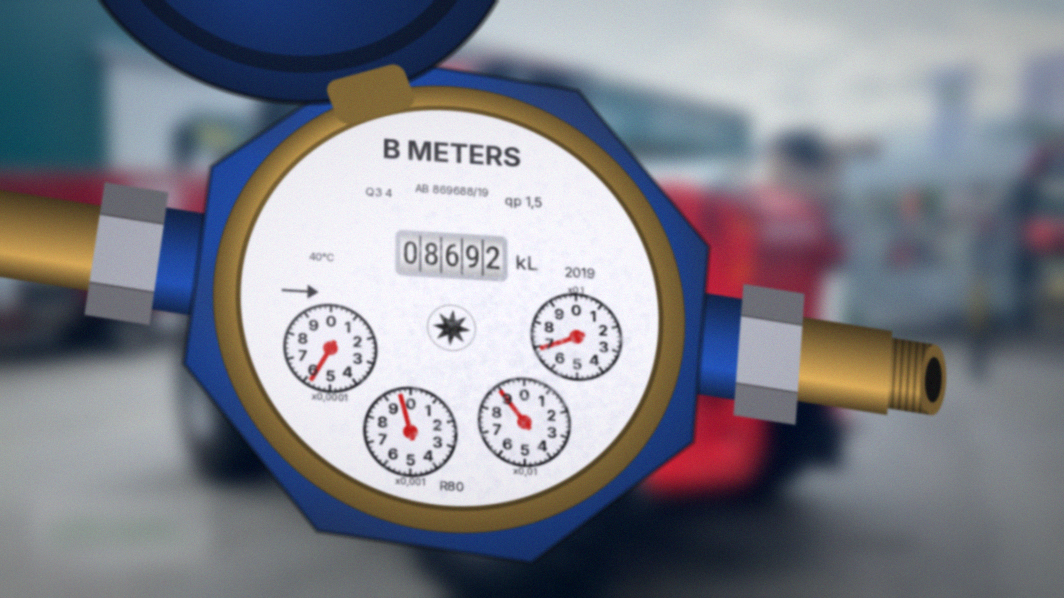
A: 8692.6895 kL
